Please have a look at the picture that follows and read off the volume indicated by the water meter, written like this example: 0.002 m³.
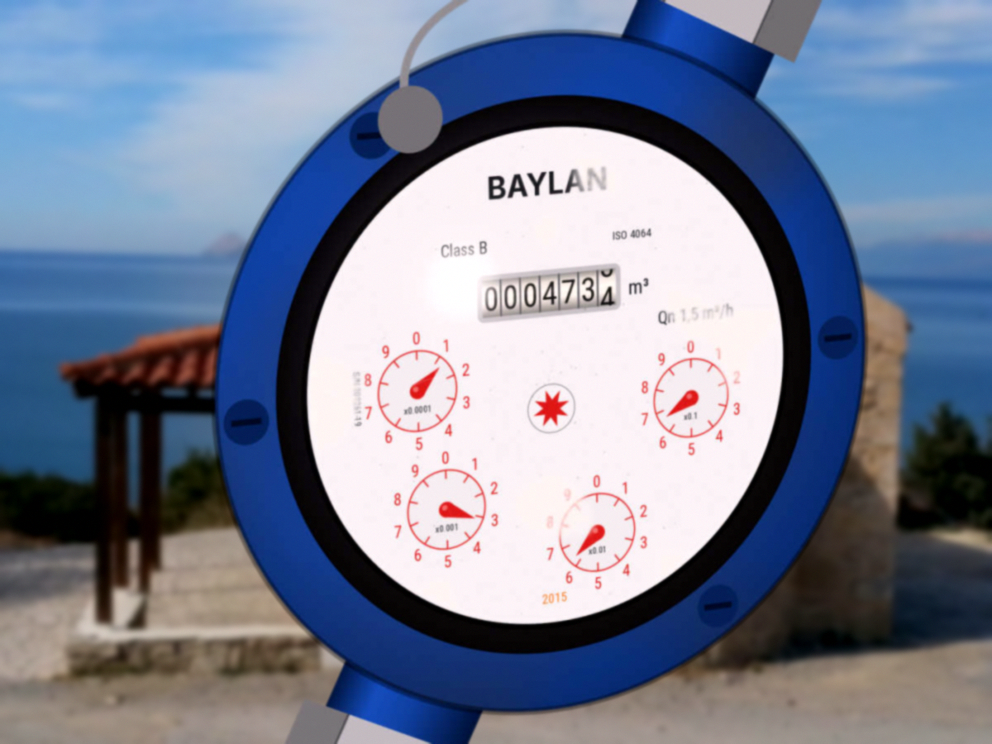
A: 4733.6631 m³
